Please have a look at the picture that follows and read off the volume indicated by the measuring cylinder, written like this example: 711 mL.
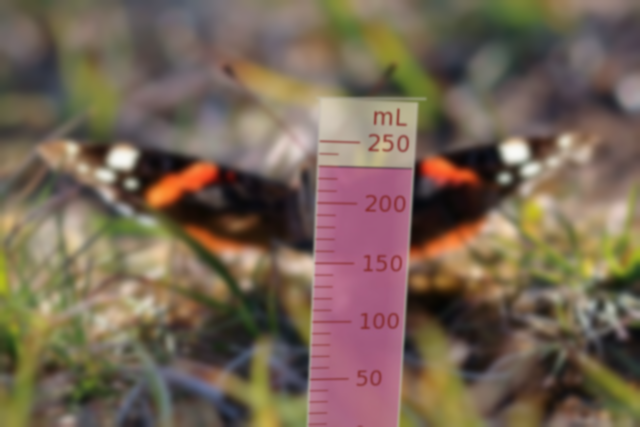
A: 230 mL
